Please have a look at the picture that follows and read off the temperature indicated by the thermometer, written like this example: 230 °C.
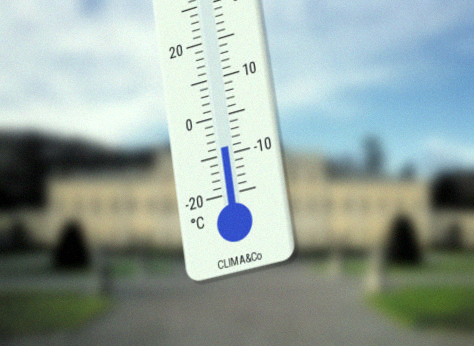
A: -8 °C
